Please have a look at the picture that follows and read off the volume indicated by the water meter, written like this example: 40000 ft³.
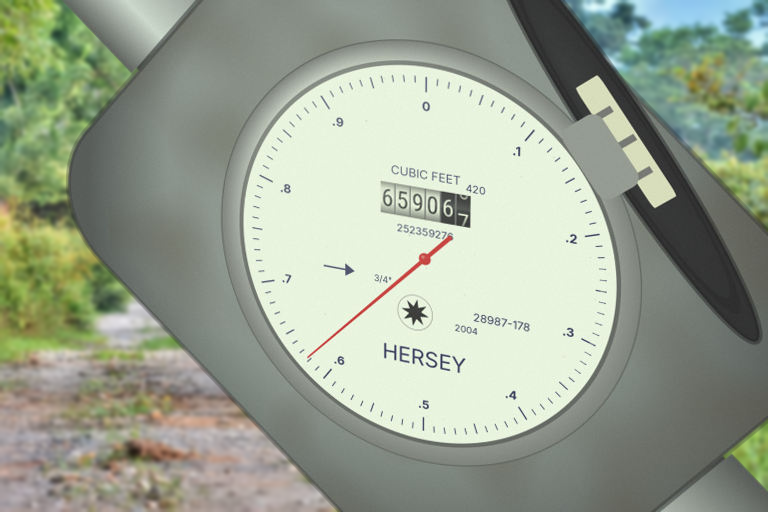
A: 659066.62 ft³
